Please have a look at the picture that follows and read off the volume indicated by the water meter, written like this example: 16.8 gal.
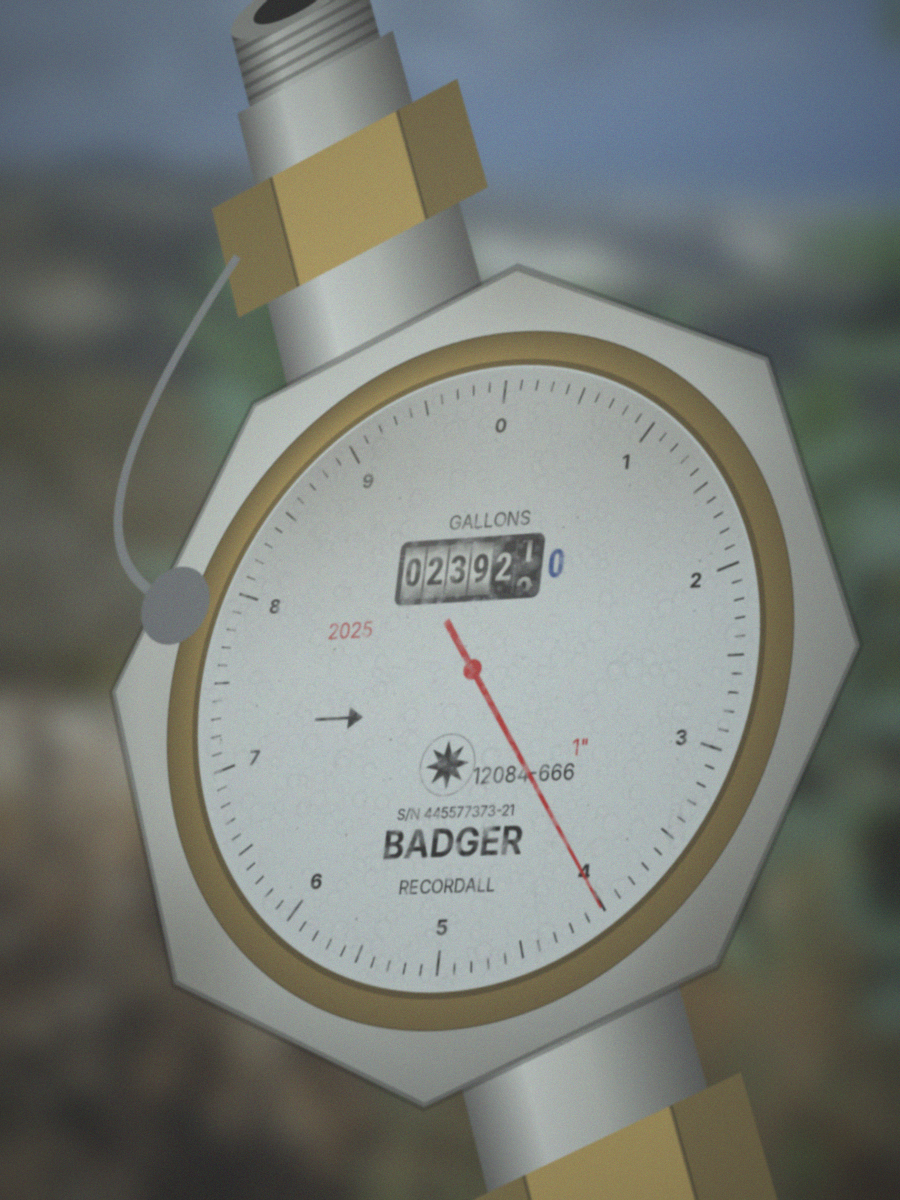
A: 239214.0 gal
